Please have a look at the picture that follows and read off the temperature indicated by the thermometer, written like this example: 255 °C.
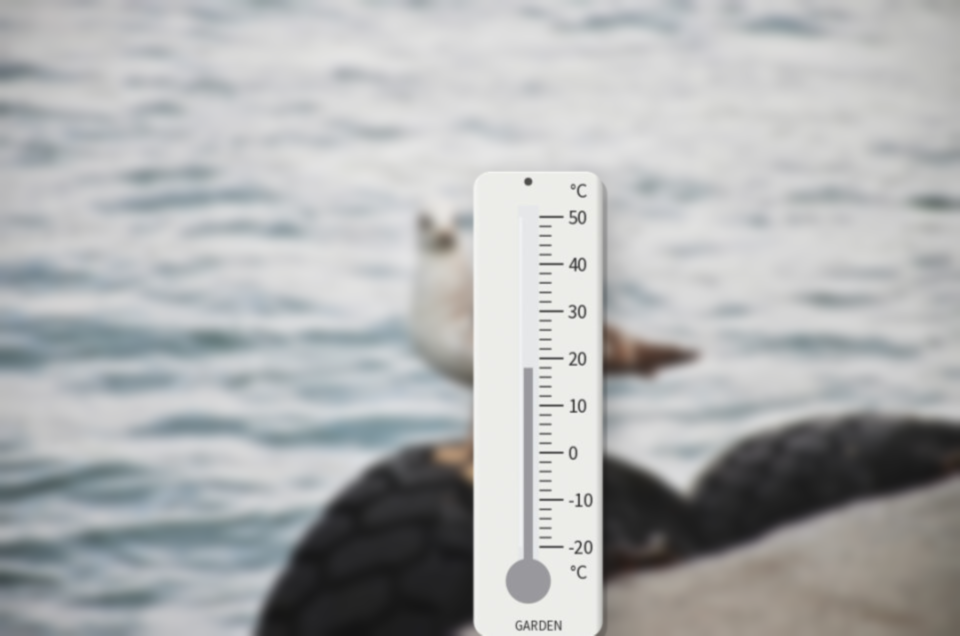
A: 18 °C
